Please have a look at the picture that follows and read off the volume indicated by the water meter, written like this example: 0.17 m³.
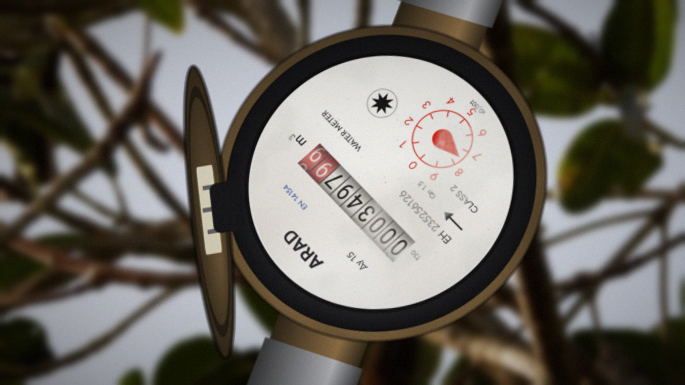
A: 3497.987 m³
